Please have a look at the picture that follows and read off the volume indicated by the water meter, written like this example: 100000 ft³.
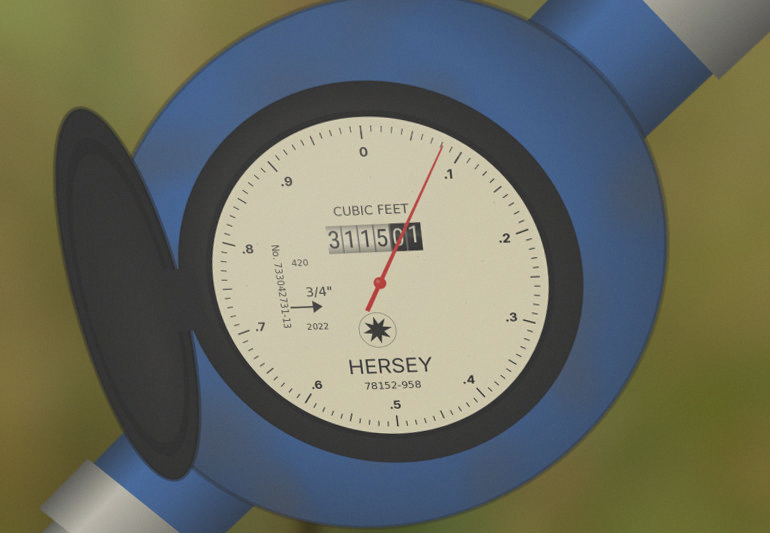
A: 311501.08 ft³
